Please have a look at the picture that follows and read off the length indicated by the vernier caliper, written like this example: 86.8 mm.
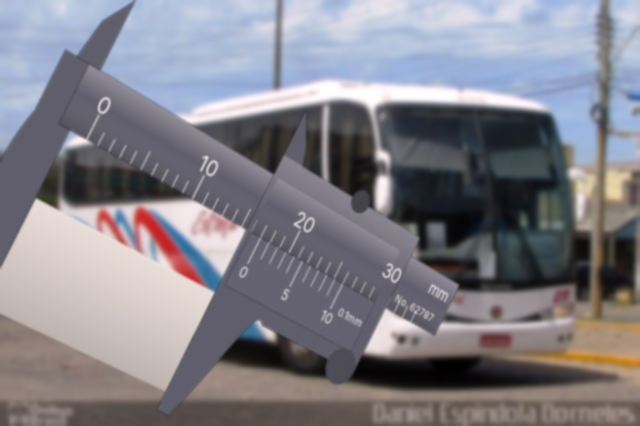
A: 17.0 mm
